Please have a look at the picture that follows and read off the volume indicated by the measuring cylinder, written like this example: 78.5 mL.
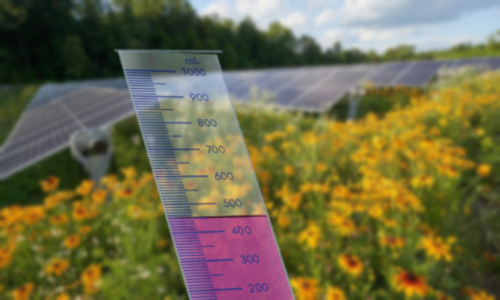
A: 450 mL
